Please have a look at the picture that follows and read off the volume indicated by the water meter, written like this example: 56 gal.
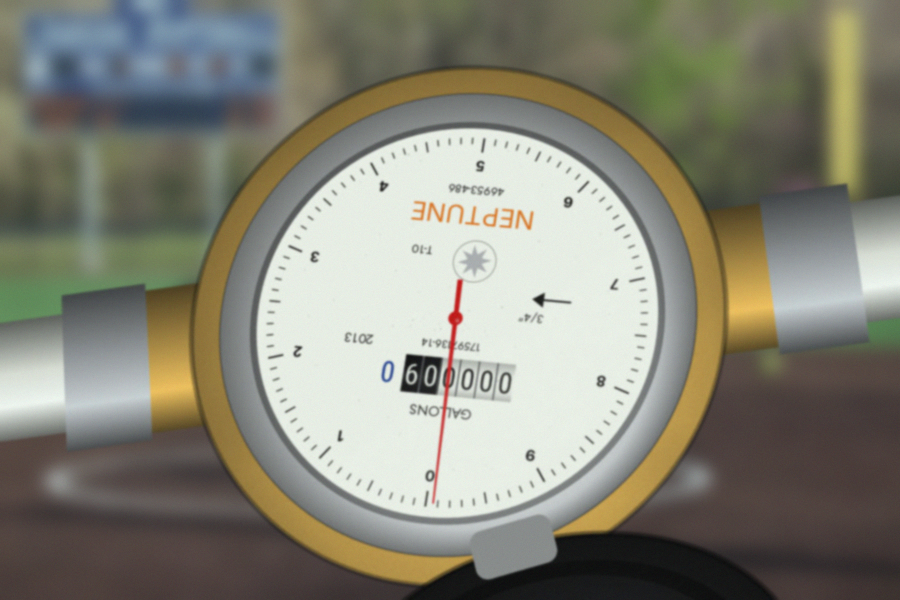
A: 89.9 gal
